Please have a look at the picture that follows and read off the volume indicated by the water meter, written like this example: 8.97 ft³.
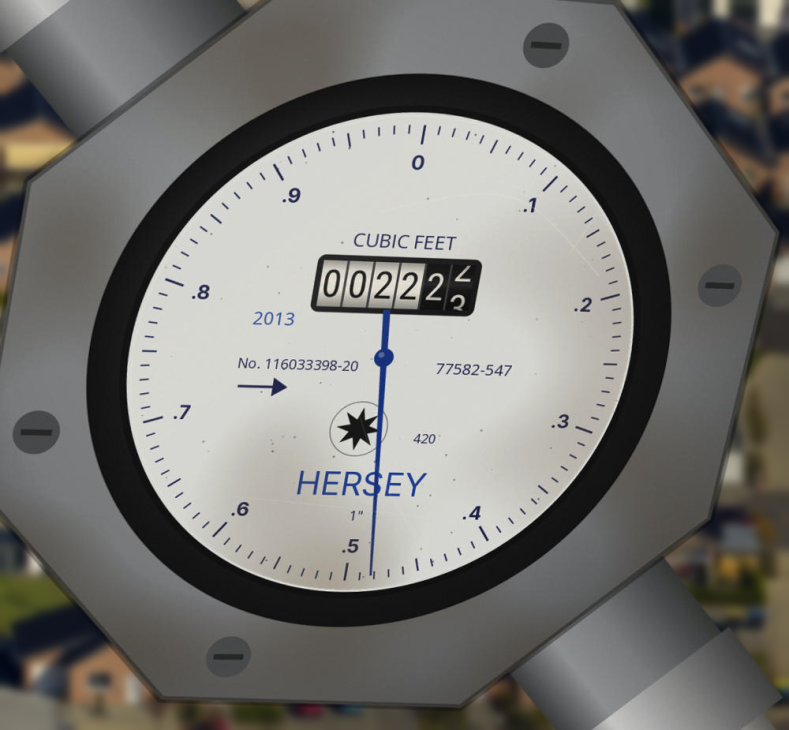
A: 2222.48 ft³
